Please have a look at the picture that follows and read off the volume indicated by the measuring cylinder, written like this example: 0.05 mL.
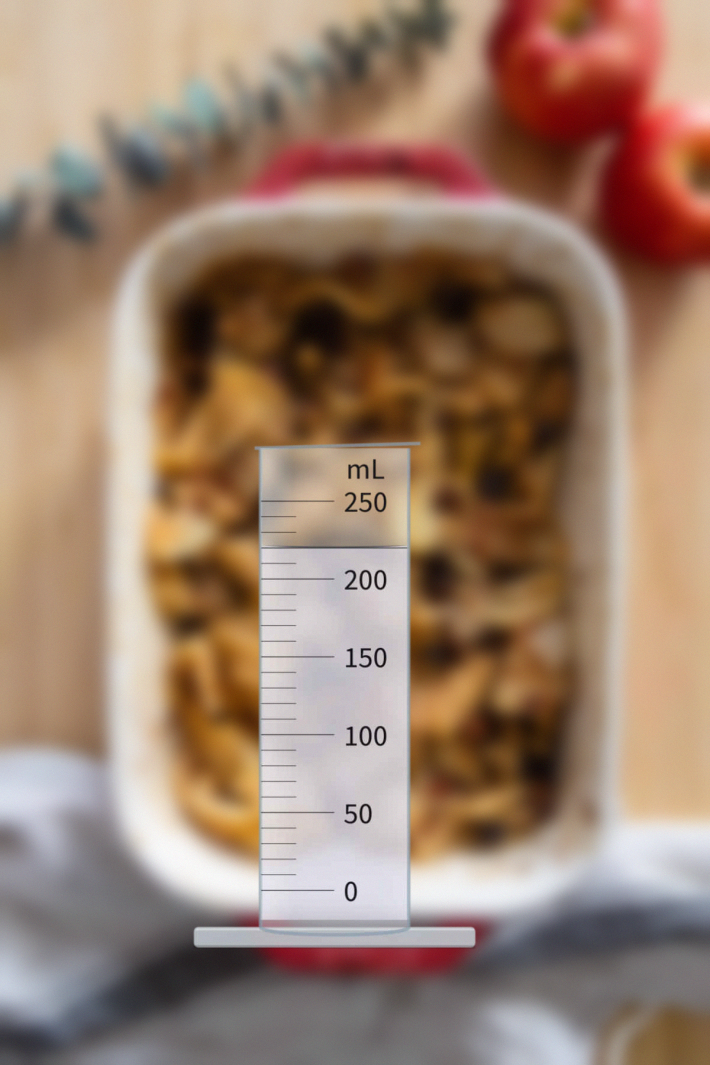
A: 220 mL
